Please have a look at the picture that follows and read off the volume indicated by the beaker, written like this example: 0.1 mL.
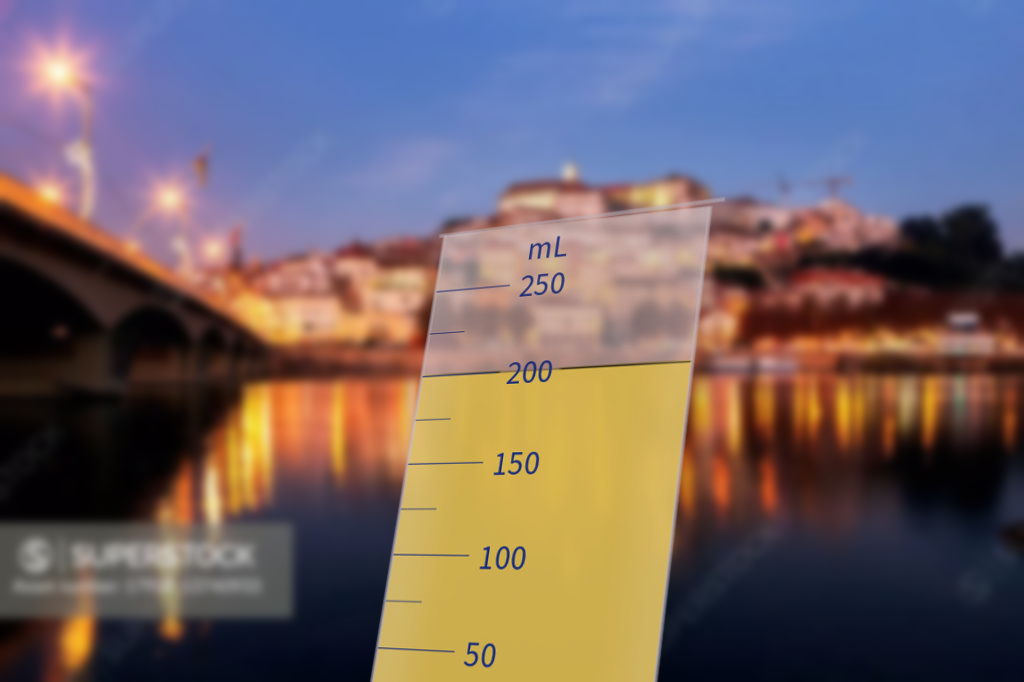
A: 200 mL
